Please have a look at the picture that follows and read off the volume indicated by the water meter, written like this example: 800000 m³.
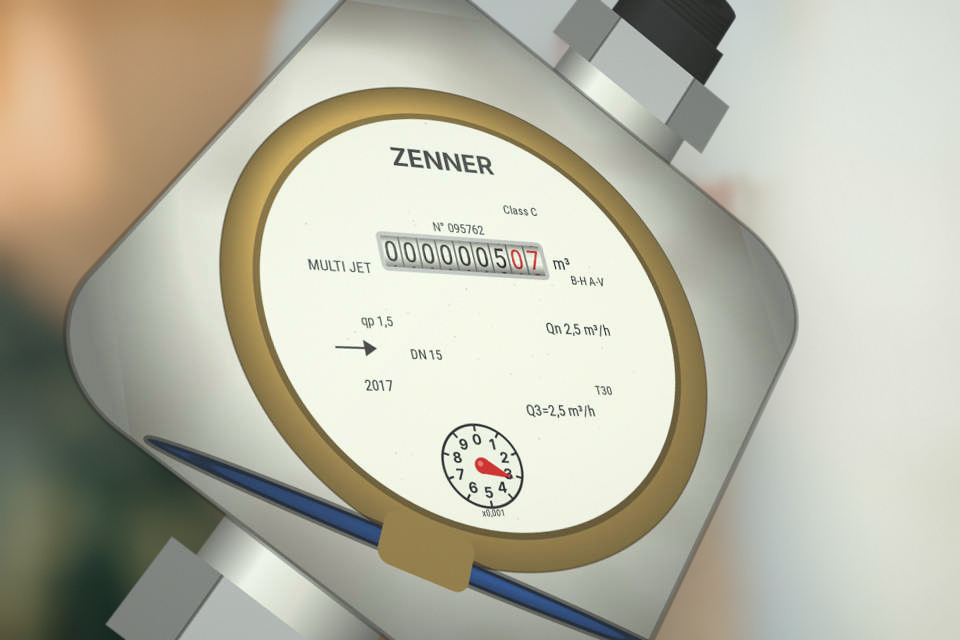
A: 5.073 m³
